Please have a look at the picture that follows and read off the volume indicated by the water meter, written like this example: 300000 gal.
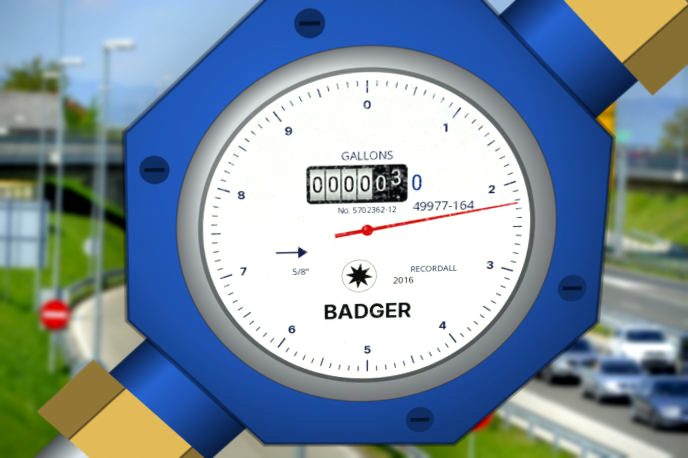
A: 32.2 gal
